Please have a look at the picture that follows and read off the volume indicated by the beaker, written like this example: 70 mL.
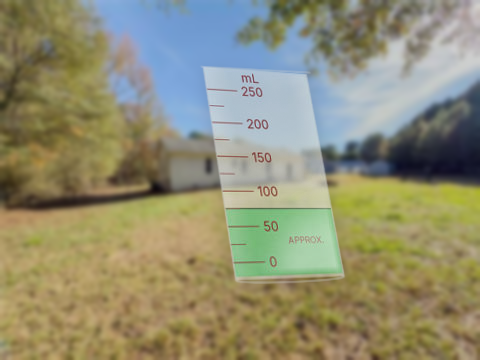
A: 75 mL
